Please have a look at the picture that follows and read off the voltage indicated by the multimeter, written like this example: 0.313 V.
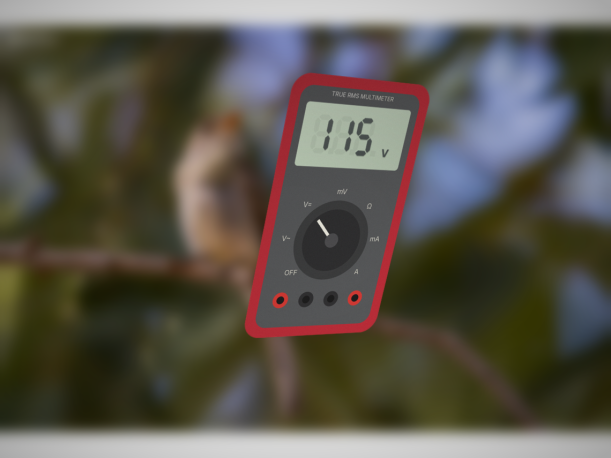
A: 115 V
